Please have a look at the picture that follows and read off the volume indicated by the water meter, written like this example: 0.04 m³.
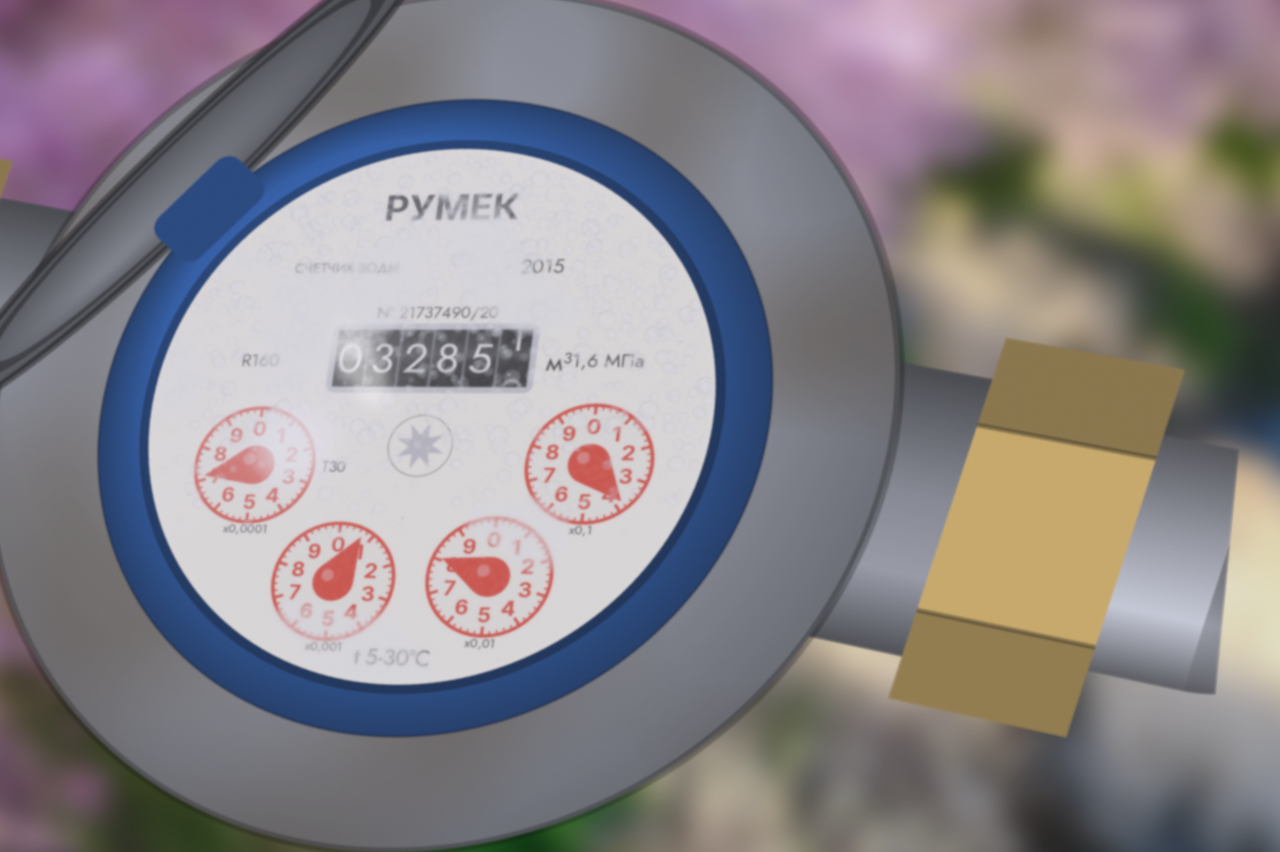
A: 32851.3807 m³
